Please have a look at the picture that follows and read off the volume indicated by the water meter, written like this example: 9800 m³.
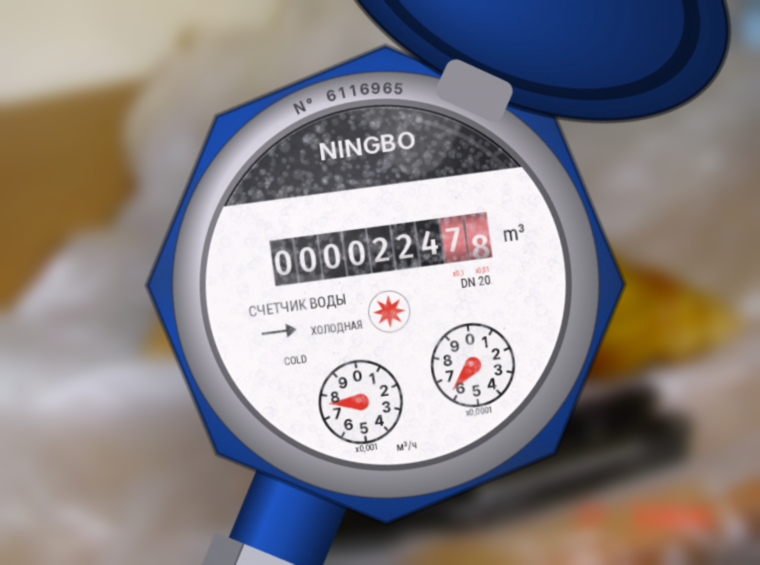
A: 224.7776 m³
